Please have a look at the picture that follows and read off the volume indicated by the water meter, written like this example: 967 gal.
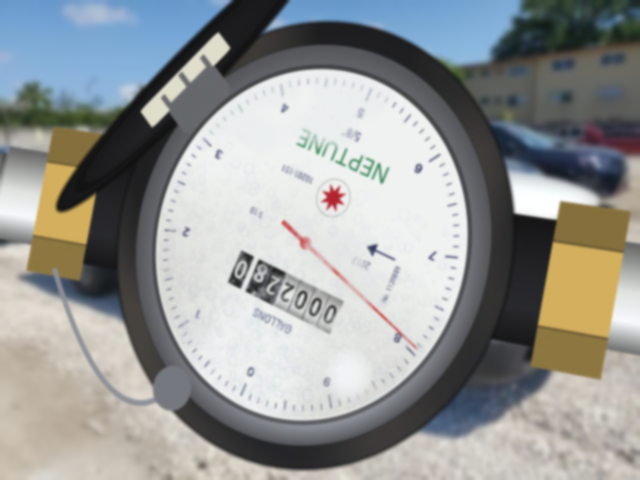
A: 2277.9 gal
